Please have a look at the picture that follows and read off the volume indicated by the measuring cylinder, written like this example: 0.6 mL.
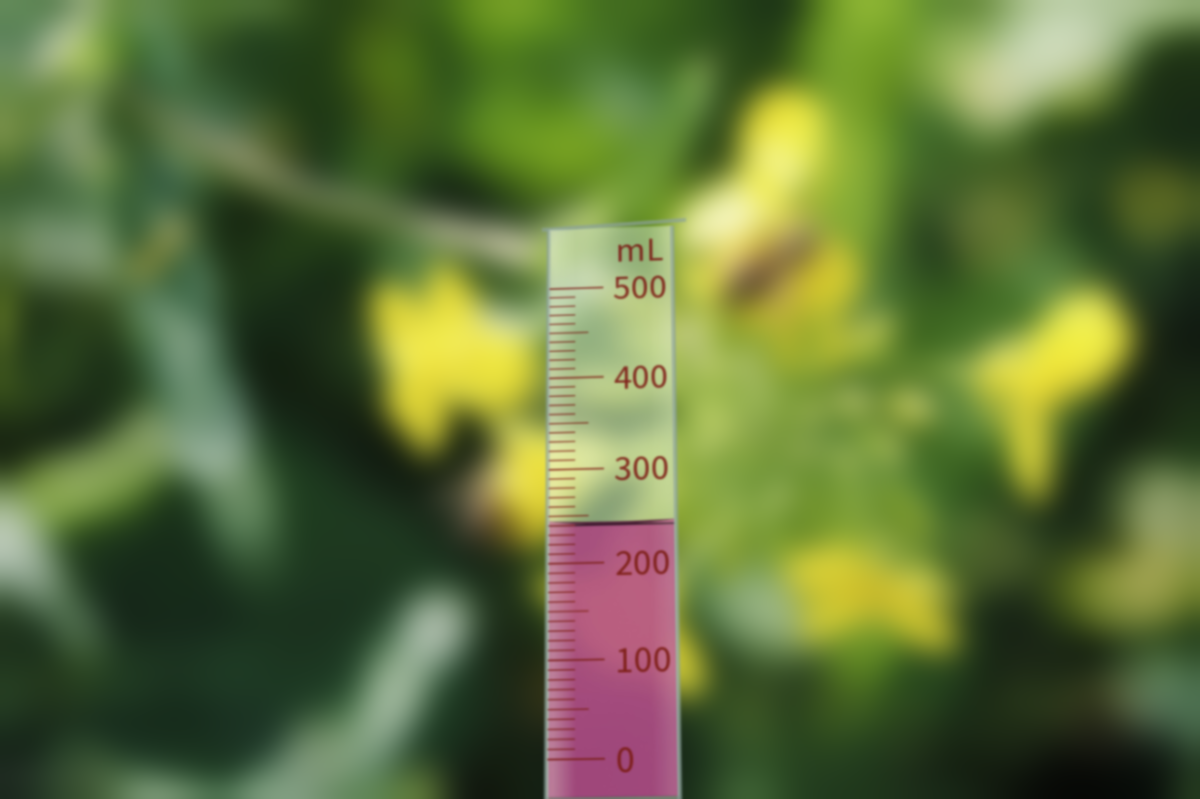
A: 240 mL
